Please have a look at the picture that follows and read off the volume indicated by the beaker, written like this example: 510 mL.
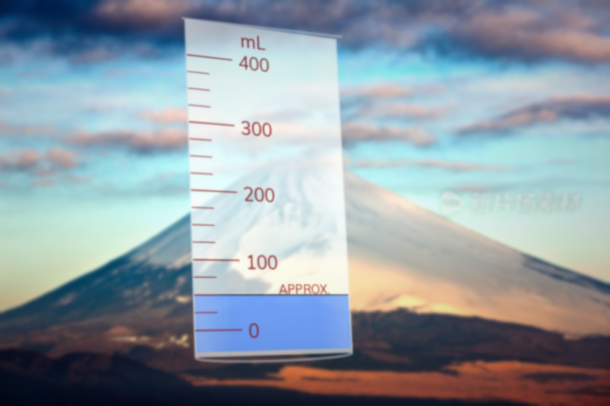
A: 50 mL
